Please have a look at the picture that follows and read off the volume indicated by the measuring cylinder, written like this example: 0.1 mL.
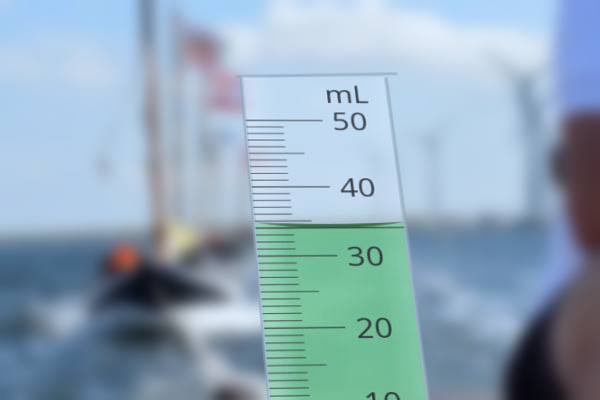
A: 34 mL
